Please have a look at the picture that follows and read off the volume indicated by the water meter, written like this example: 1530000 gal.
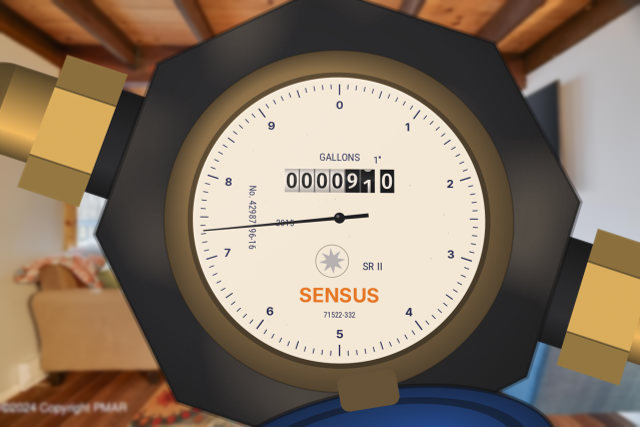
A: 907.3 gal
